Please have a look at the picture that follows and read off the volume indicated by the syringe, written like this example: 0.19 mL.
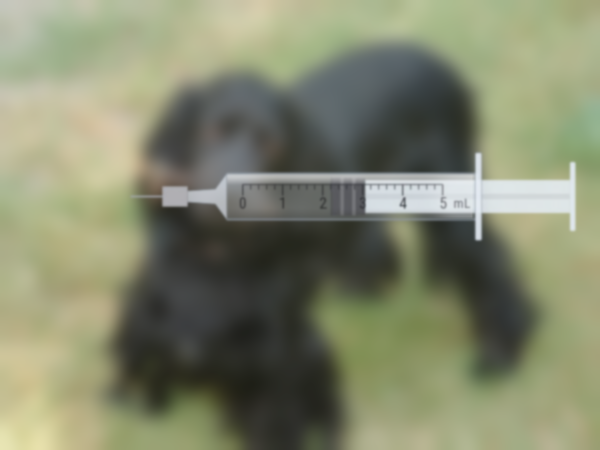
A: 2.2 mL
